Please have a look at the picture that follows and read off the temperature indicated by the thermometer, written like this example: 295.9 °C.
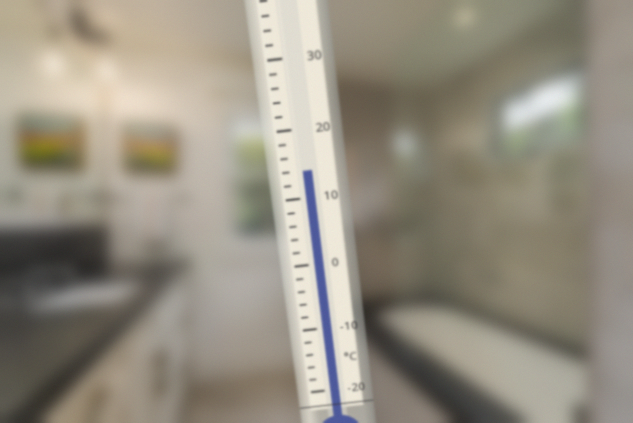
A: 14 °C
